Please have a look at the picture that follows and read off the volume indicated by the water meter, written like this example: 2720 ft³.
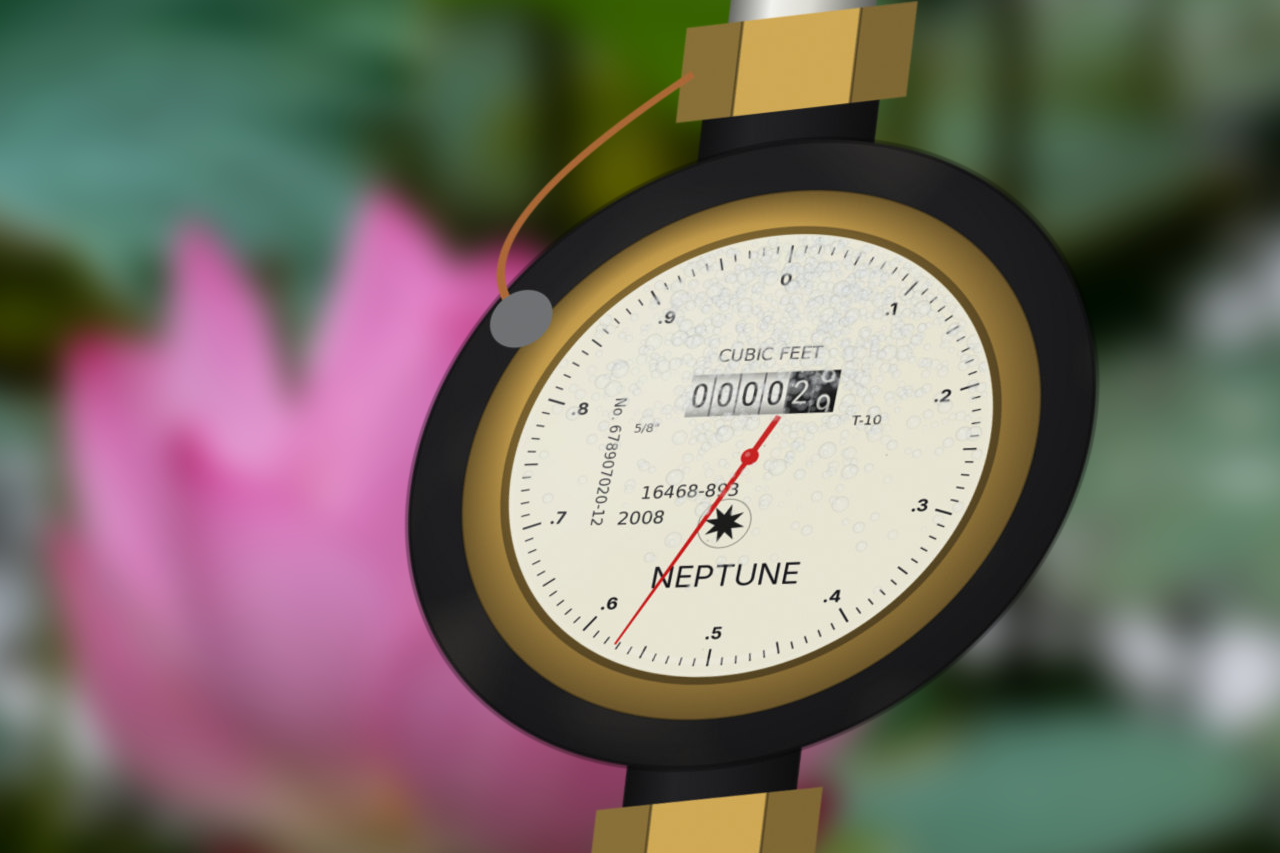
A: 28.57 ft³
